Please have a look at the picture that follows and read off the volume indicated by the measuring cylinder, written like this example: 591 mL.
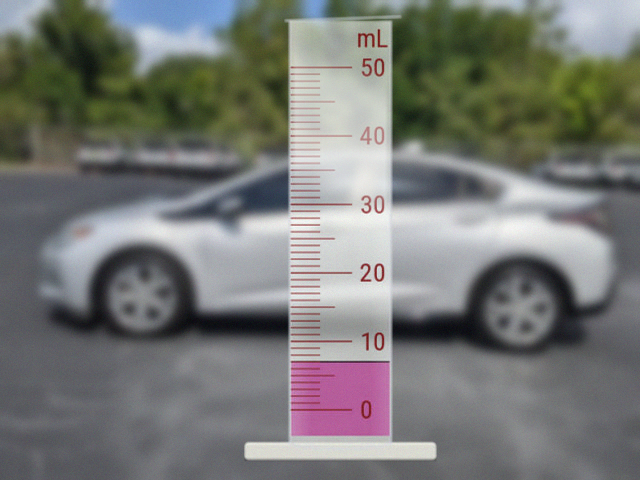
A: 7 mL
